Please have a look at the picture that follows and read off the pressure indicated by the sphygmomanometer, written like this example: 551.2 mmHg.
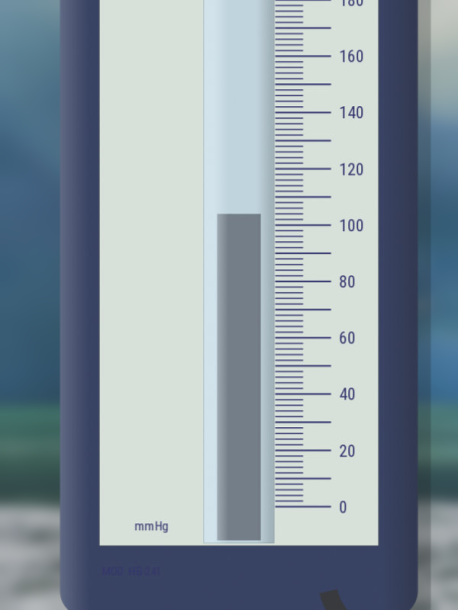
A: 104 mmHg
